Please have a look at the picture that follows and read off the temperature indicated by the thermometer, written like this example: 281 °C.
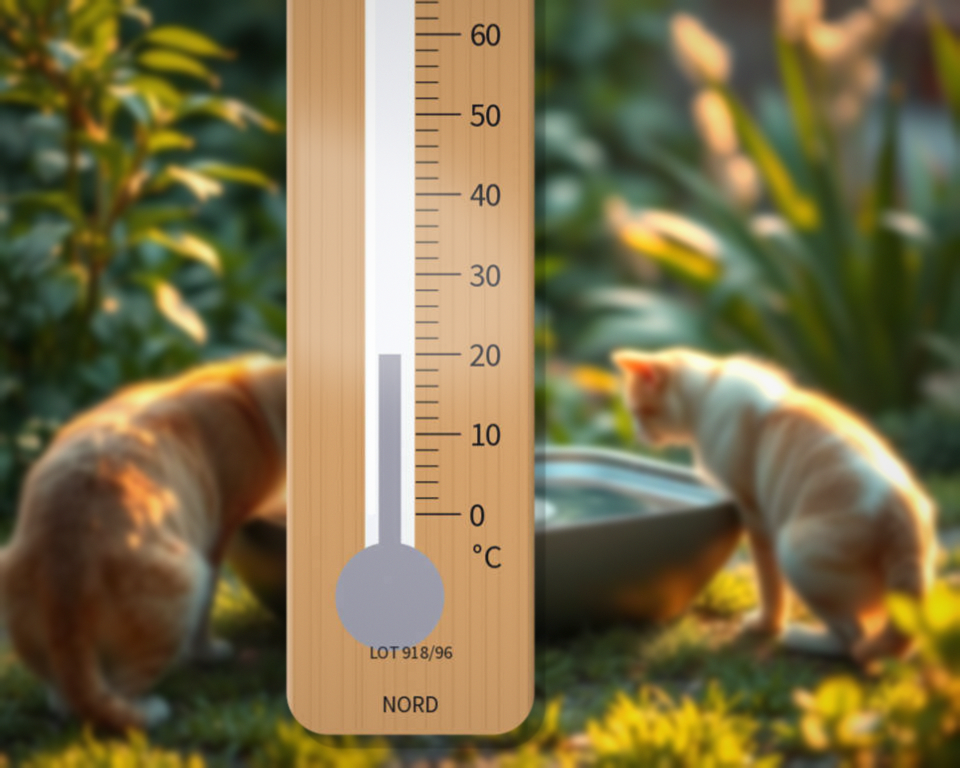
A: 20 °C
